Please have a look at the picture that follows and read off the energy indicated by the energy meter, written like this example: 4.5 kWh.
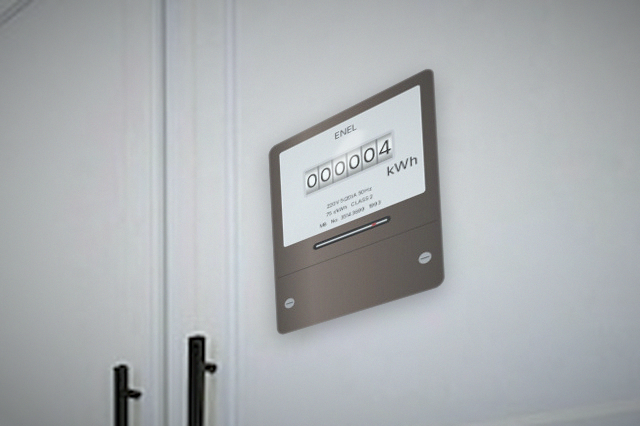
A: 4 kWh
